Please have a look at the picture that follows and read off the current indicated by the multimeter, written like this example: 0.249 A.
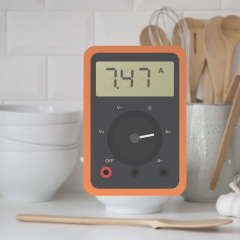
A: 7.47 A
